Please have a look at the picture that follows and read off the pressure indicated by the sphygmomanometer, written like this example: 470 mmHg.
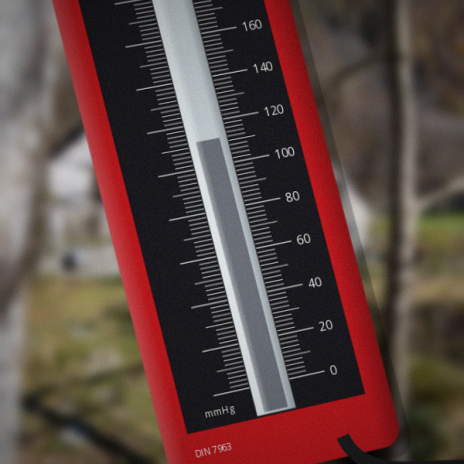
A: 112 mmHg
